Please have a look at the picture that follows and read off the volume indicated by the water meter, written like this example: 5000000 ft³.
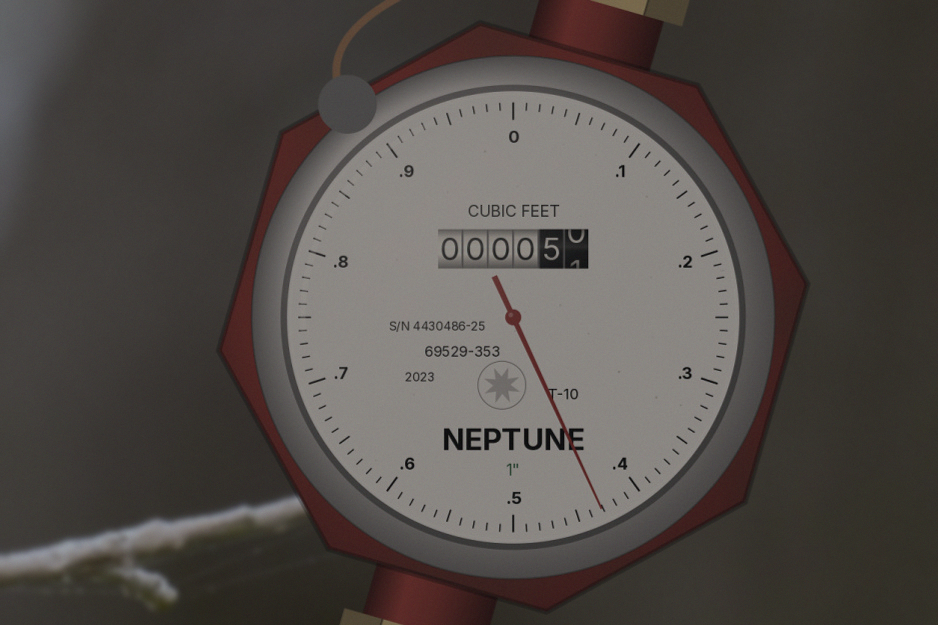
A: 50.43 ft³
